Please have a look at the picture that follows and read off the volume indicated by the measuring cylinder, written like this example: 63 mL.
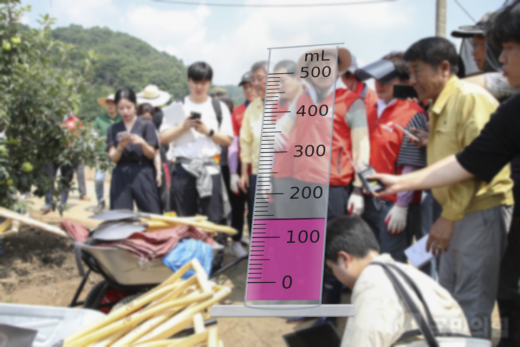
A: 140 mL
